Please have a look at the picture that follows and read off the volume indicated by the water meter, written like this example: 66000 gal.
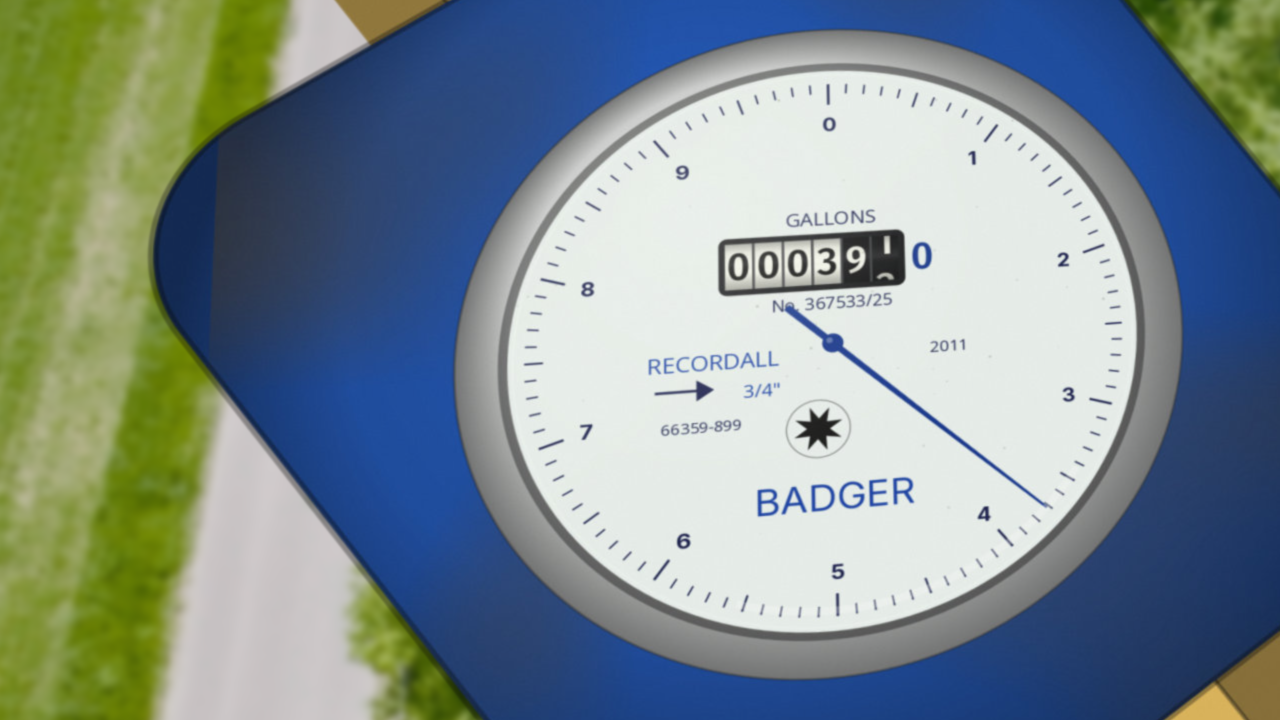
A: 3913.7 gal
